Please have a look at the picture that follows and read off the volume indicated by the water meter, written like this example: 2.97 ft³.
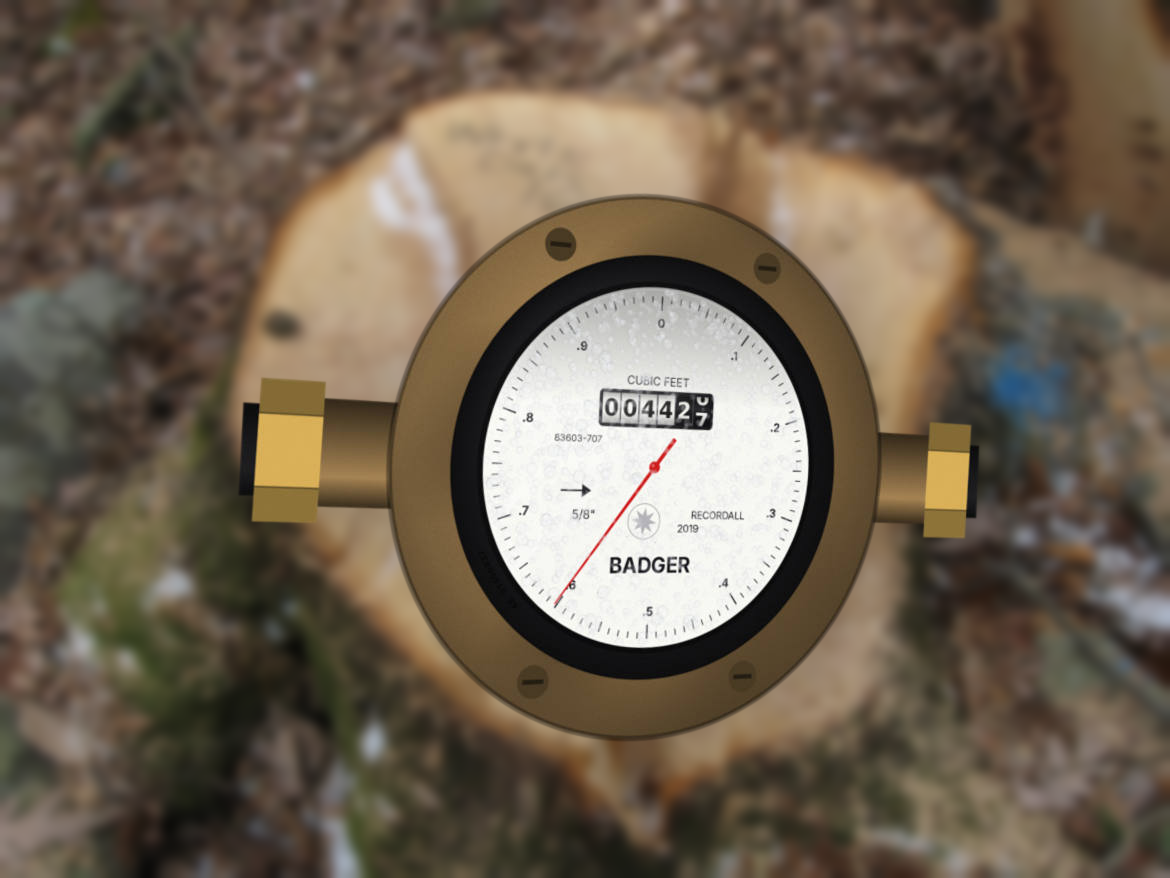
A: 4426.60 ft³
